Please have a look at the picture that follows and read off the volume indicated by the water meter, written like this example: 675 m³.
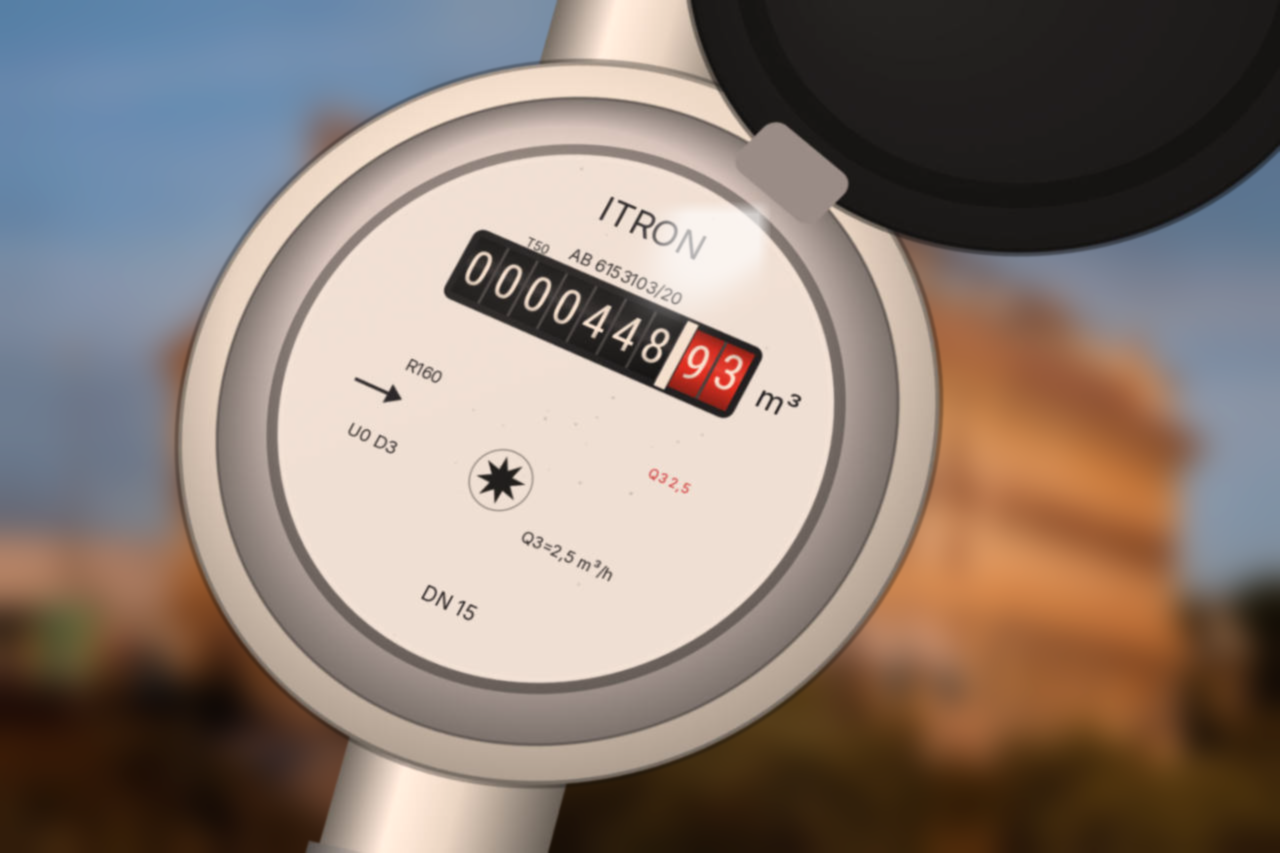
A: 448.93 m³
